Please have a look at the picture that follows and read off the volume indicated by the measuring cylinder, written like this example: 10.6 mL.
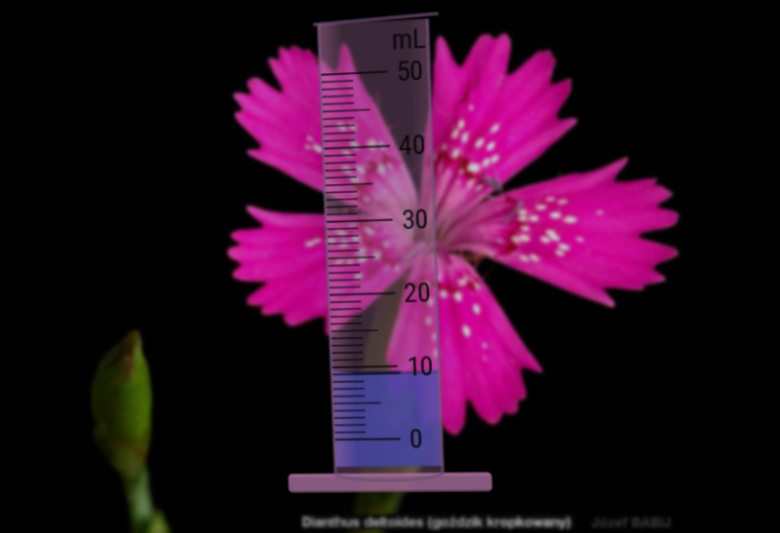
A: 9 mL
